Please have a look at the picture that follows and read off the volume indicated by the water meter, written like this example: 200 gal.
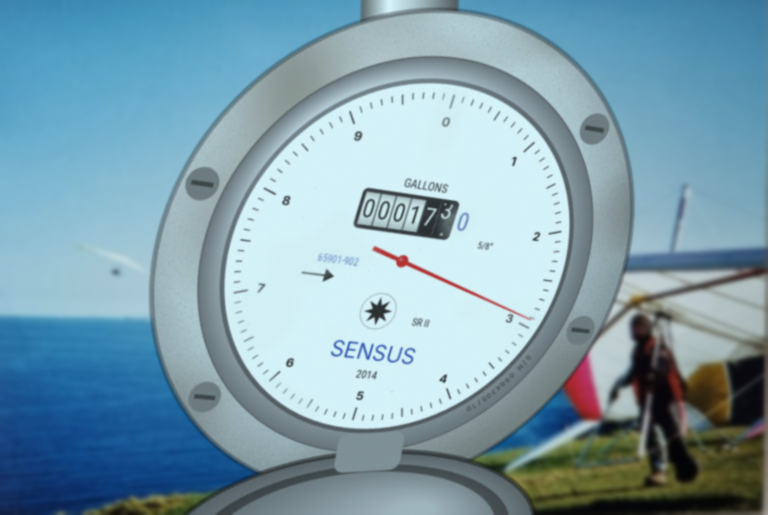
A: 1732.9 gal
